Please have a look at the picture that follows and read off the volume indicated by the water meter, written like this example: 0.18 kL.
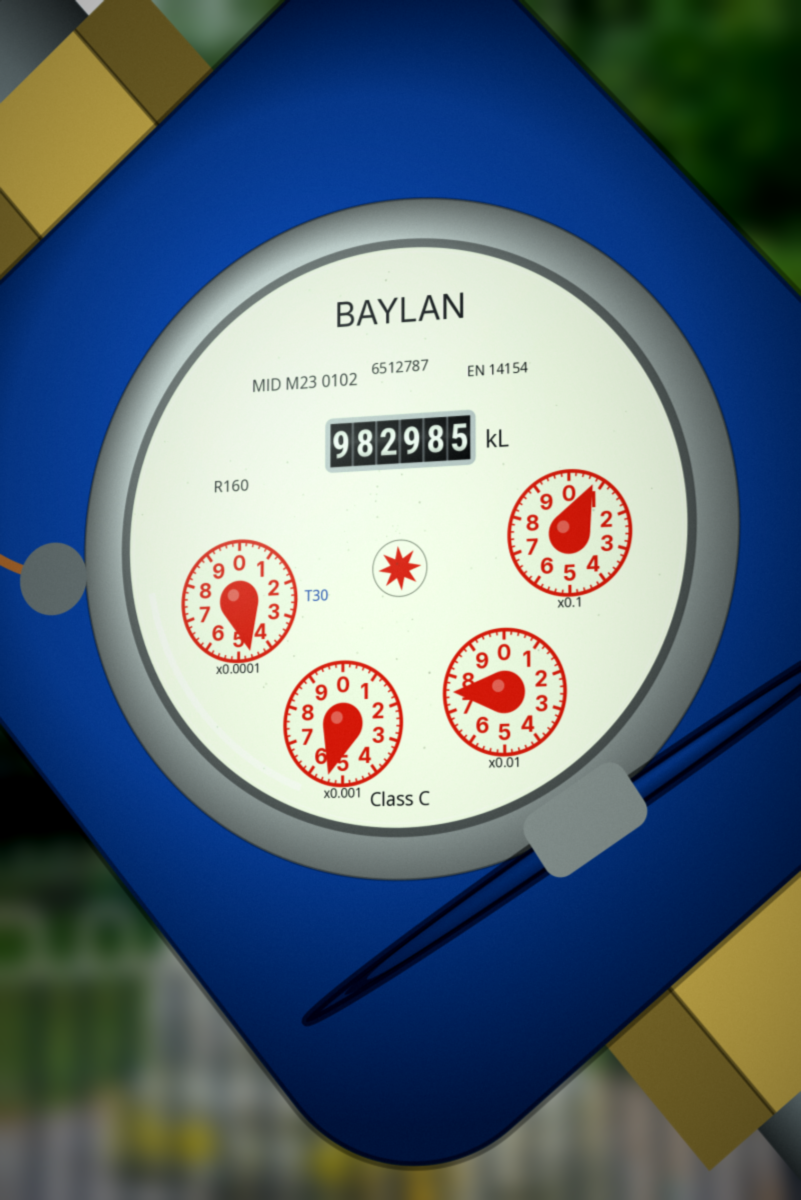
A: 982985.0754 kL
